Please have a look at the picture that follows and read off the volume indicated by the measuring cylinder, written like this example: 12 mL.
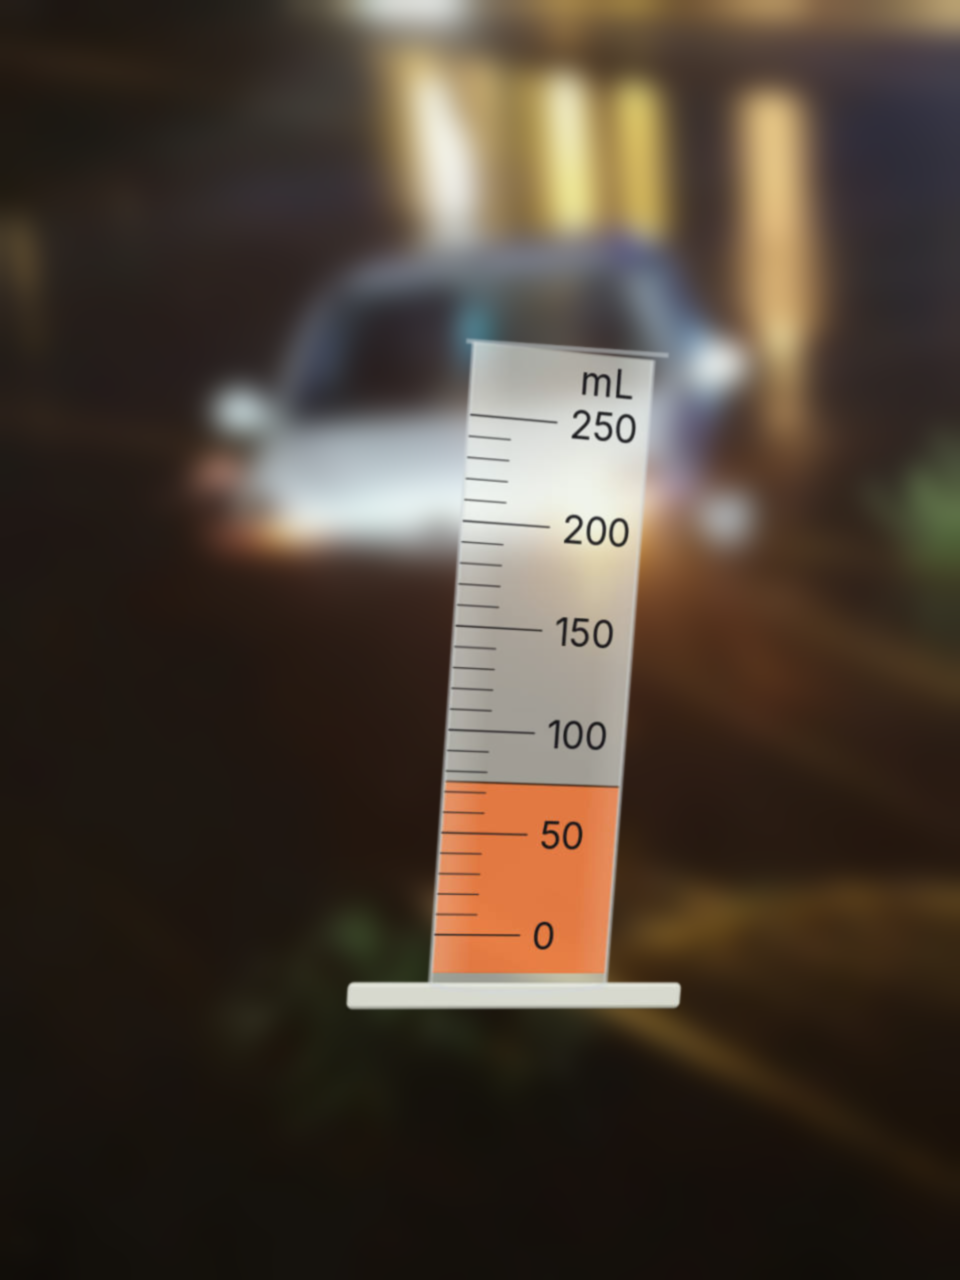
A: 75 mL
